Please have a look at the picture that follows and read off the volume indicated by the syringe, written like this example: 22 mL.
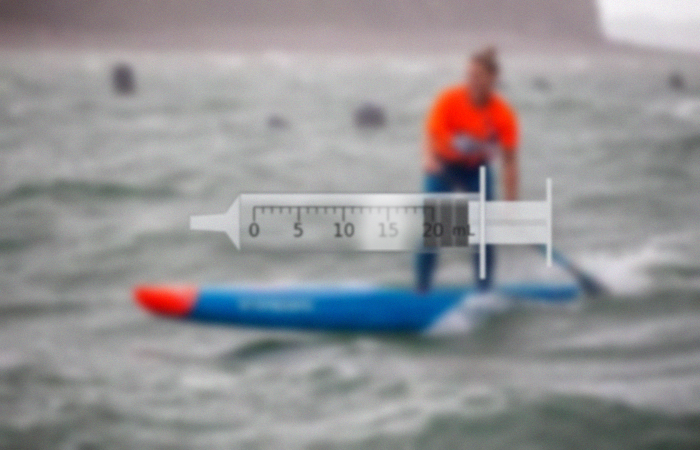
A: 19 mL
